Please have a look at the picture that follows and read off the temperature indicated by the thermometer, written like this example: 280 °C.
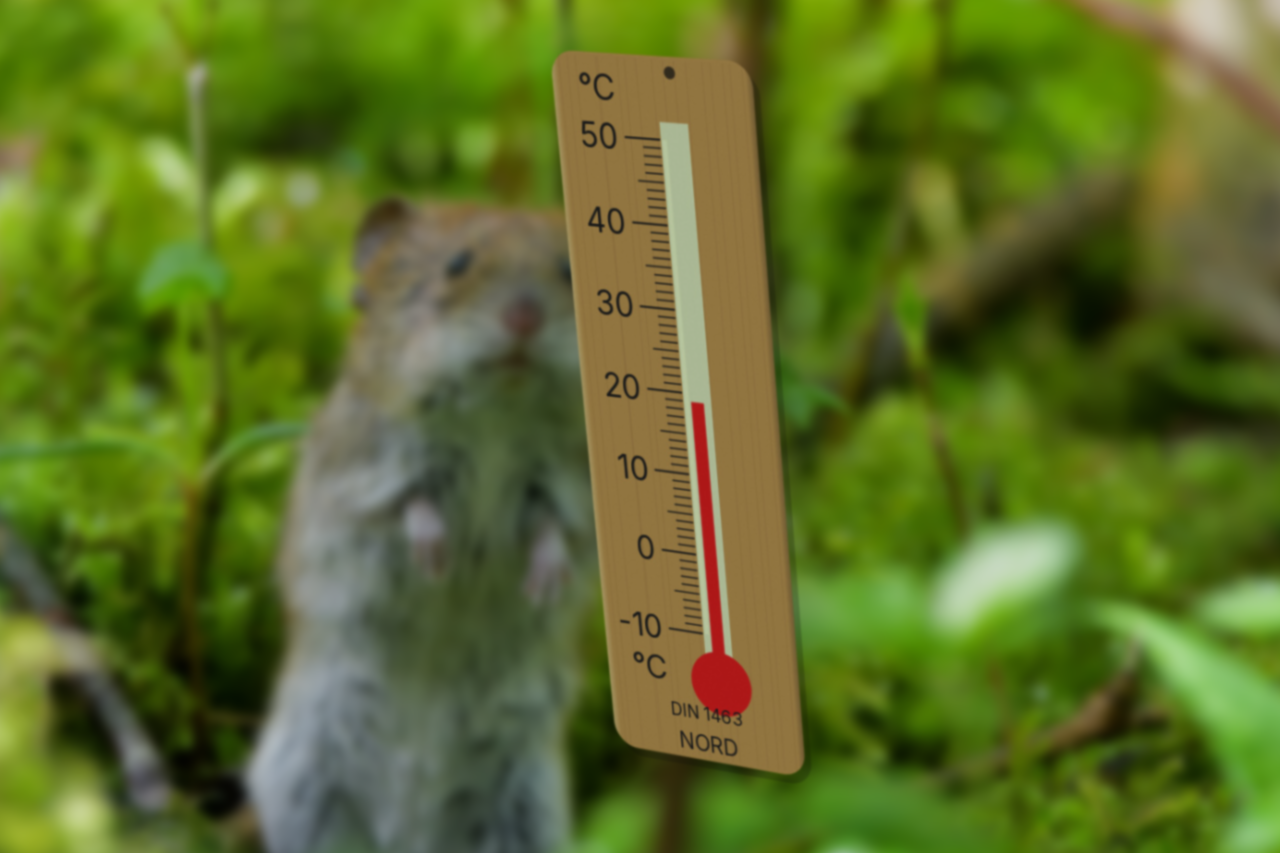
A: 19 °C
